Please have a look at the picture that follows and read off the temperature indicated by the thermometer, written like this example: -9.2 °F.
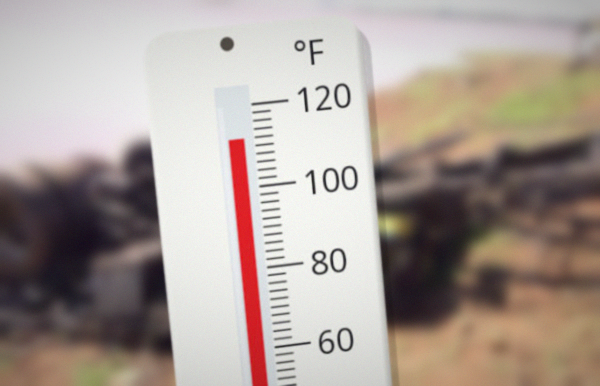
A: 112 °F
